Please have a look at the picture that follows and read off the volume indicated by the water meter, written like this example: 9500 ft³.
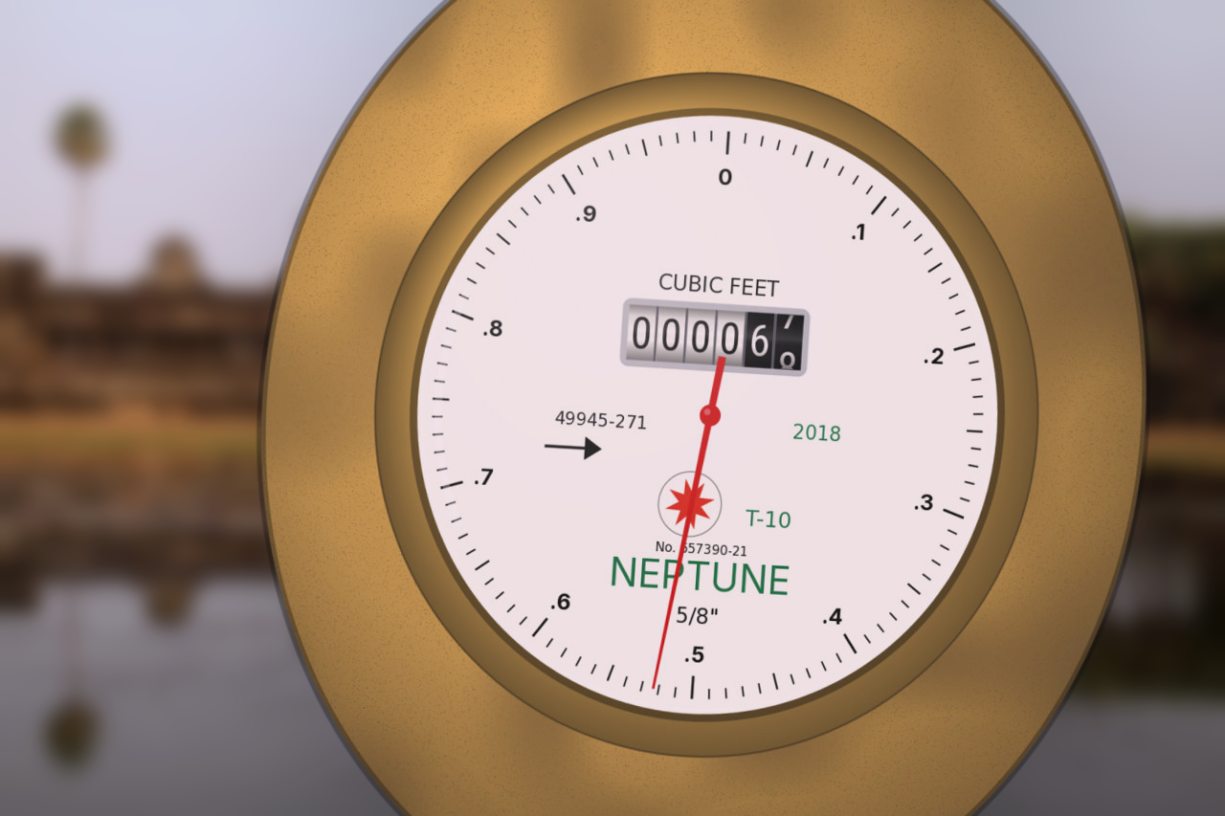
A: 67.52 ft³
